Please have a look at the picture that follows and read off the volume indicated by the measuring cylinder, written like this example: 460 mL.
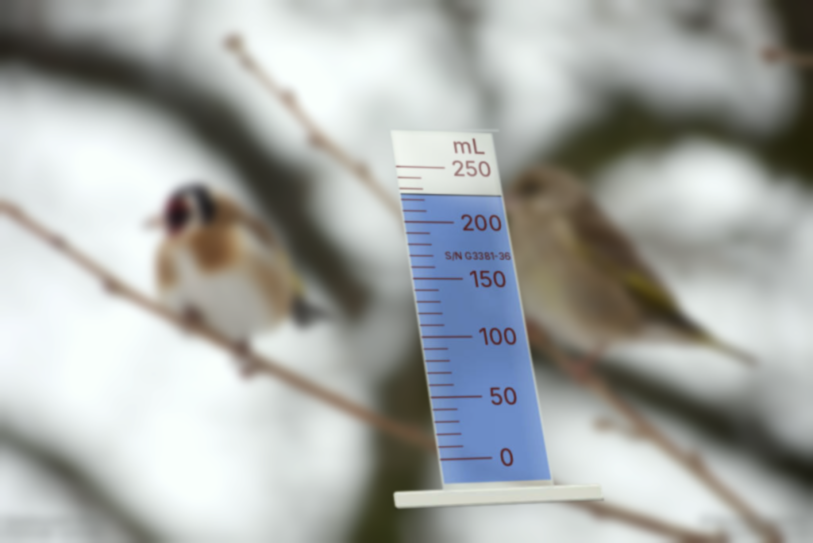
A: 225 mL
